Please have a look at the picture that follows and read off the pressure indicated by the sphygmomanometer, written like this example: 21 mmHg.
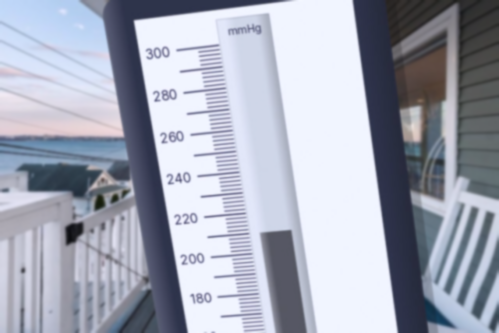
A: 210 mmHg
